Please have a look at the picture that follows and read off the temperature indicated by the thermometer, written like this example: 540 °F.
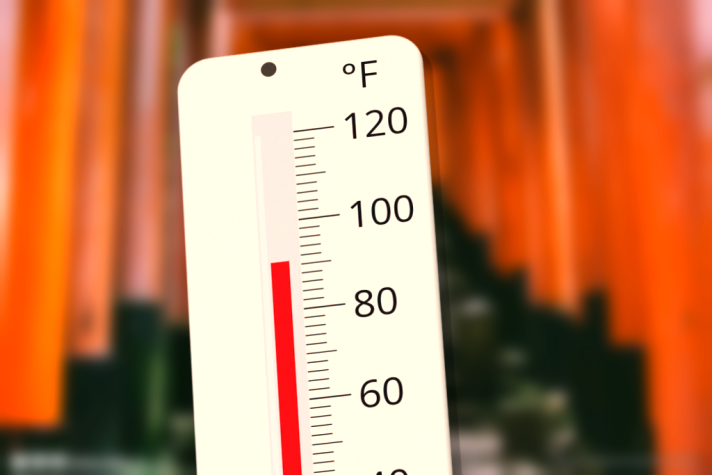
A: 91 °F
